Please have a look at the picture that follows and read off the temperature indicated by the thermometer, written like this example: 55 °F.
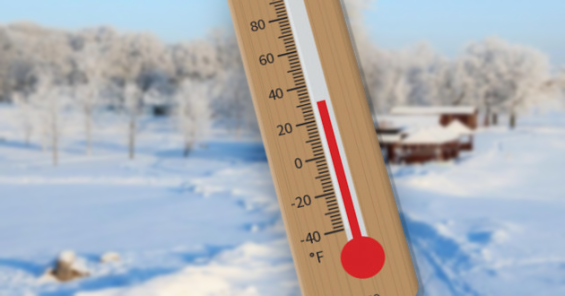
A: 30 °F
